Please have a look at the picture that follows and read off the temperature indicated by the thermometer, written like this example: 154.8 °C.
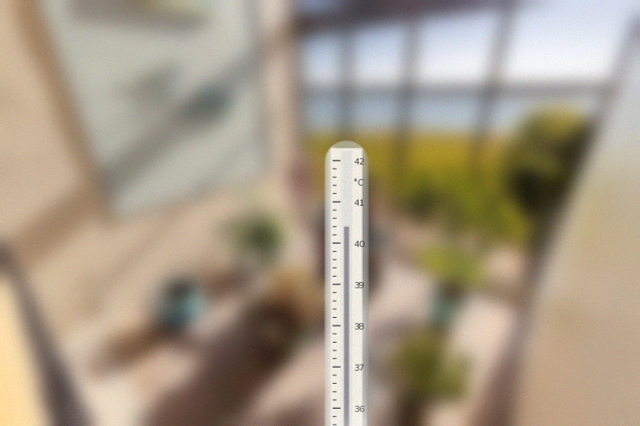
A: 40.4 °C
